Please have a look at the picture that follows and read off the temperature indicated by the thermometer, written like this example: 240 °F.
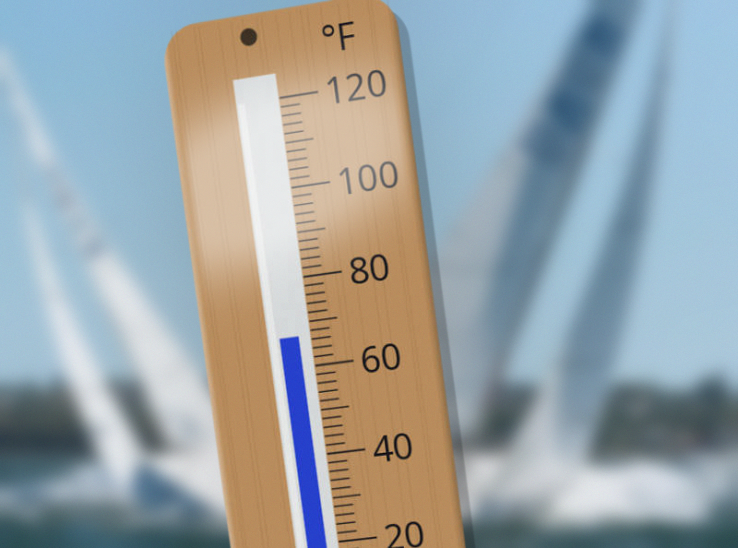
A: 67 °F
